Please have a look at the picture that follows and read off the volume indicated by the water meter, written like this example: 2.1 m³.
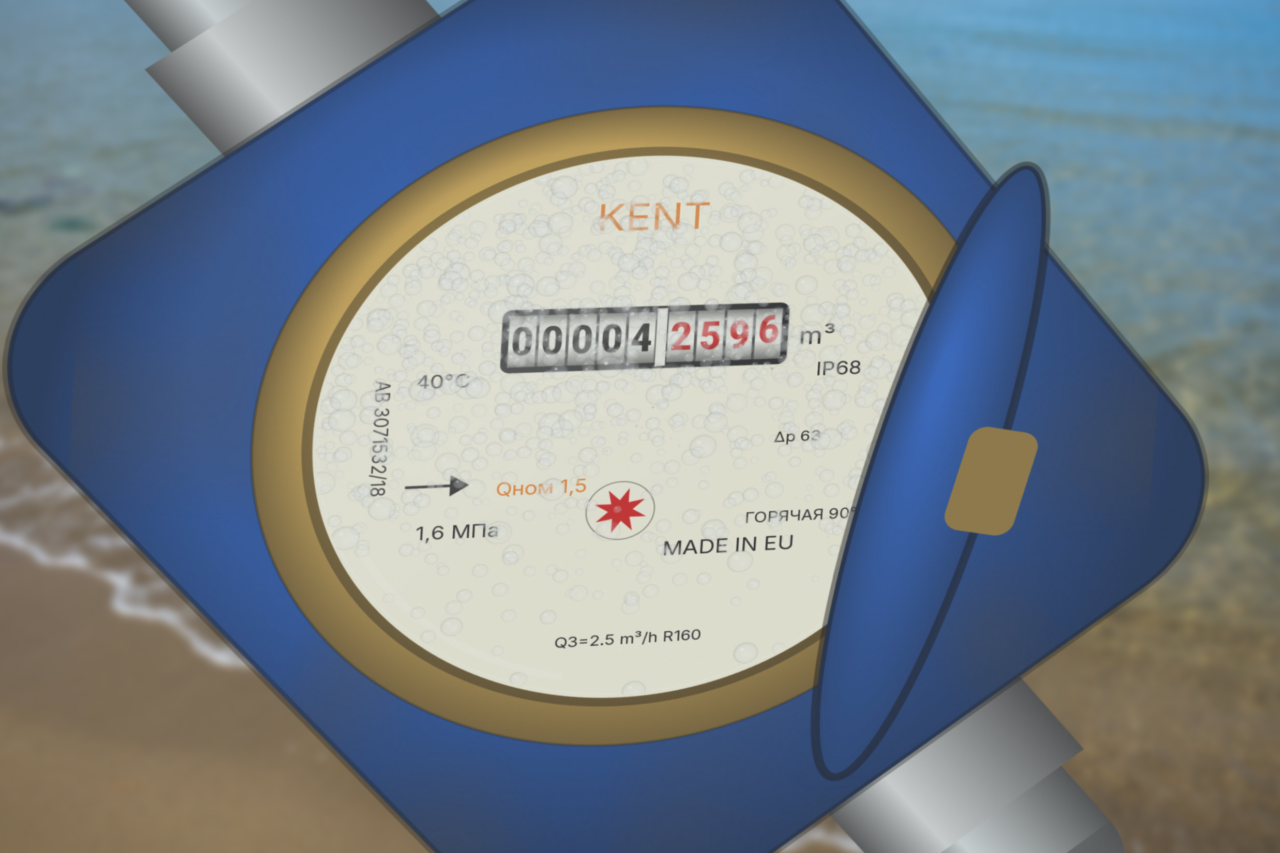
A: 4.2596 m³
